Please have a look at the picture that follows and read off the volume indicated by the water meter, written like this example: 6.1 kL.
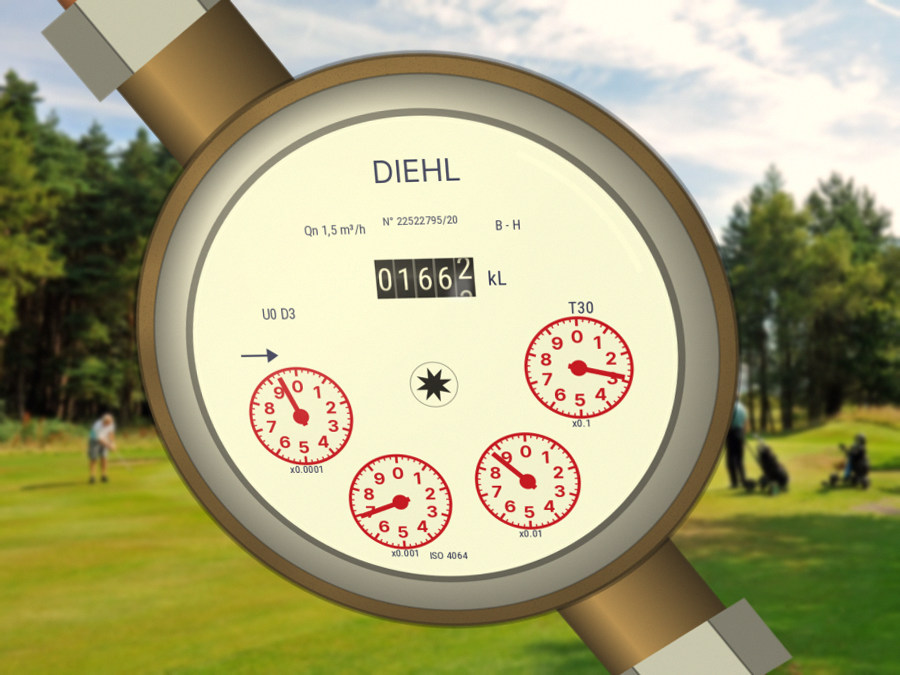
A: 1662.2869 kL
